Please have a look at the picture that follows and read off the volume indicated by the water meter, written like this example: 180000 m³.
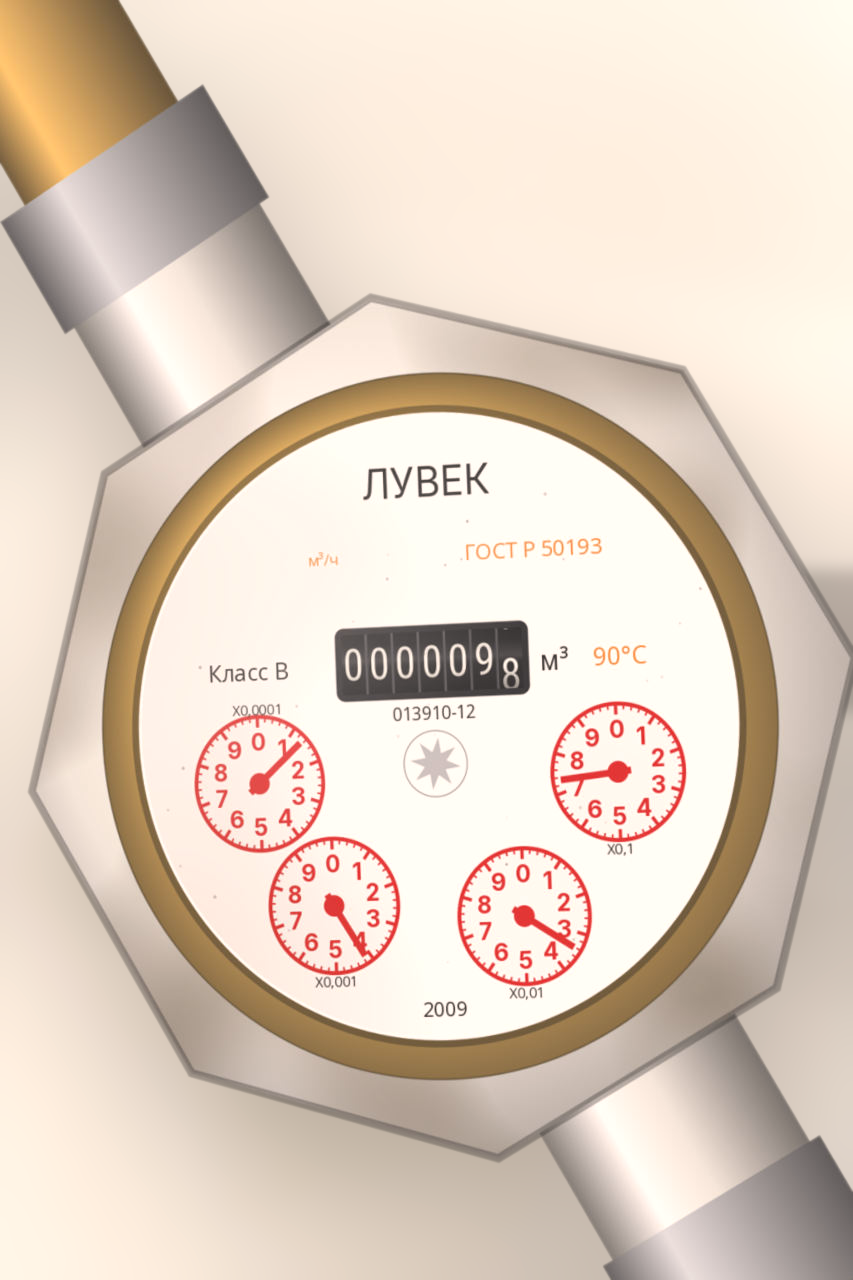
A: 97.7341 m³
